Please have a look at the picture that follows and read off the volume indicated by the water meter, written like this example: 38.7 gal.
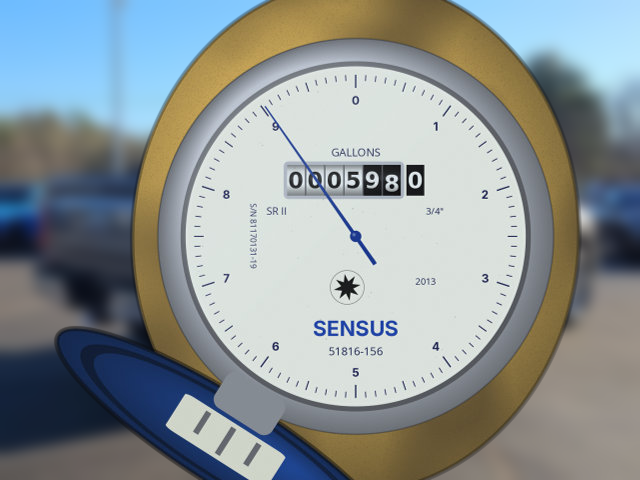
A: 5979.0 gal
